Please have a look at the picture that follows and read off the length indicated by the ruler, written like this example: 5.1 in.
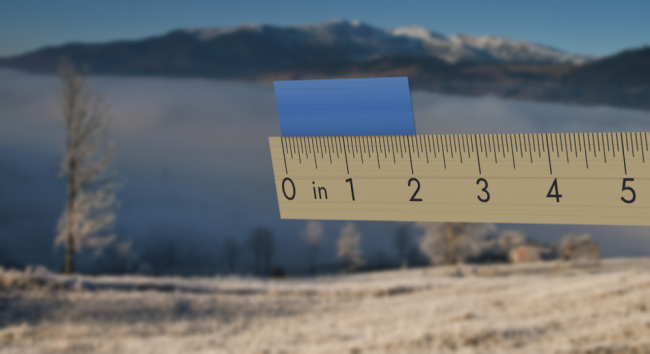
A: 2.125 in
